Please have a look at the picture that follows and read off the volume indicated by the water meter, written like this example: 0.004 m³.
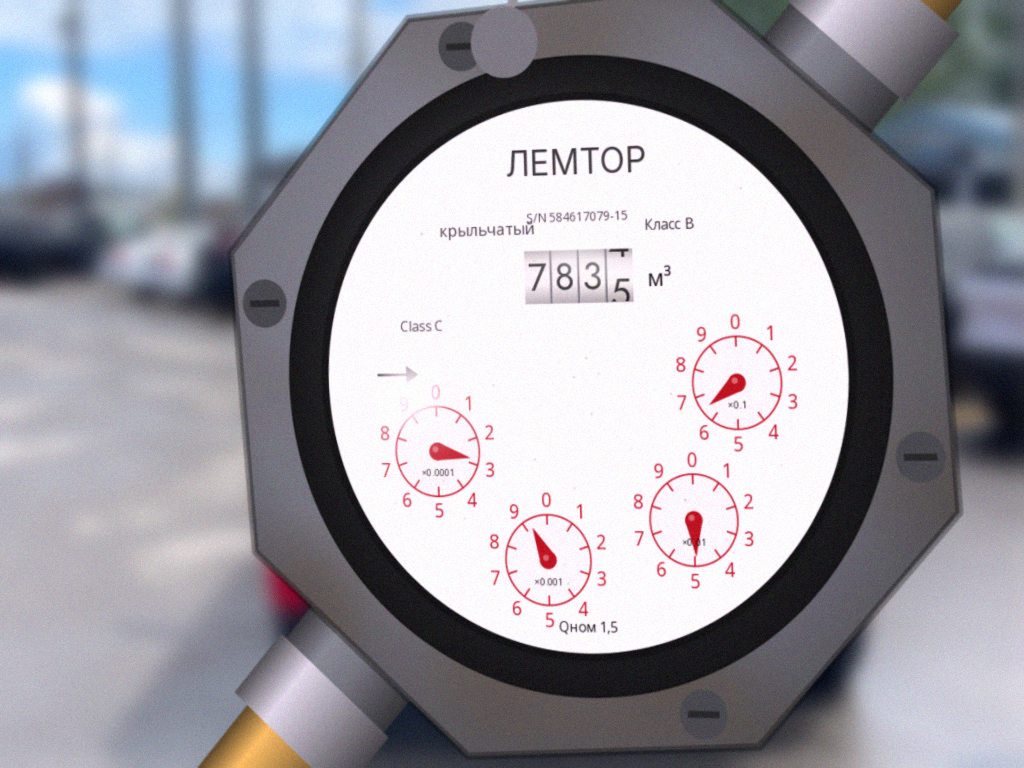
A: 7834.6492 m³
